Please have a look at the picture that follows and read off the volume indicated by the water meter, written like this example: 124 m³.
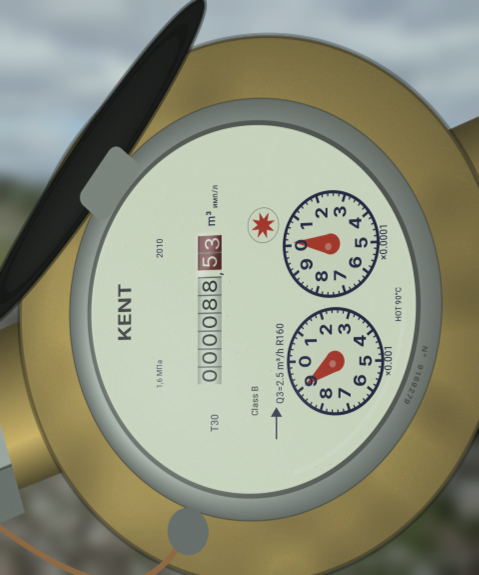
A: 88.5290 m³
